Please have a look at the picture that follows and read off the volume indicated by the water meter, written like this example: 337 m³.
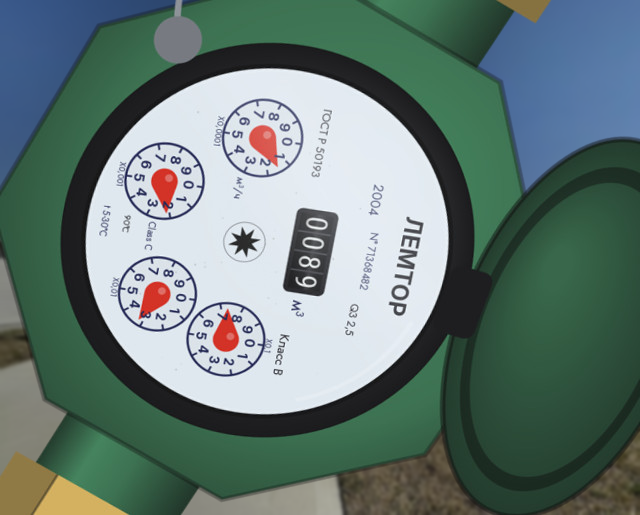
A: 89.7321 m³
